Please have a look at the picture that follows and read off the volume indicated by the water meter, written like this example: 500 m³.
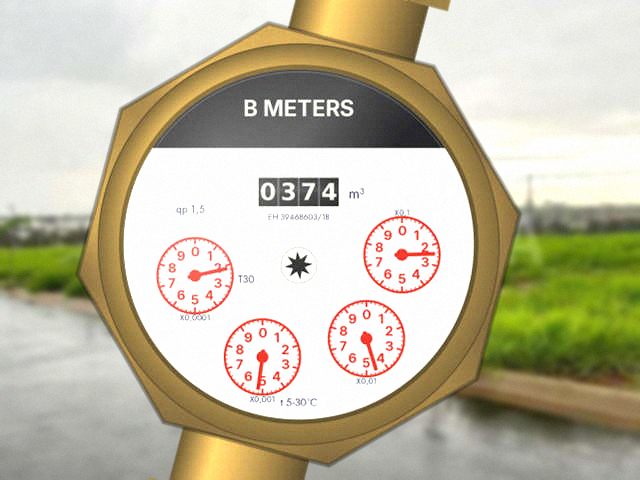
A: 374.2452 m³
